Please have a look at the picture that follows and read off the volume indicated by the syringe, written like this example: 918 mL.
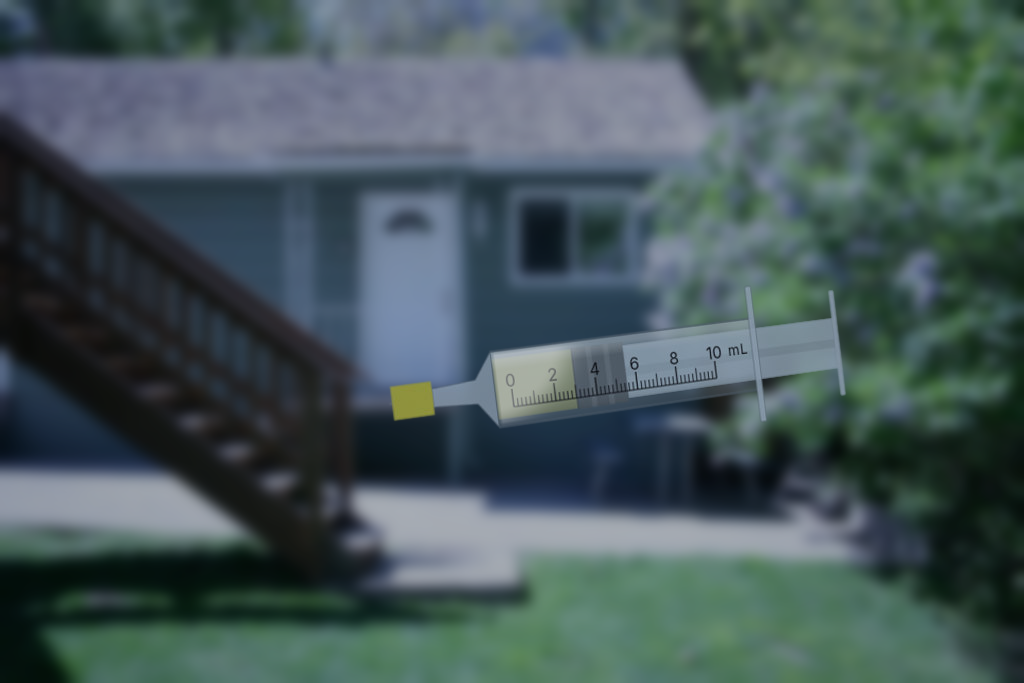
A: 3 mL
